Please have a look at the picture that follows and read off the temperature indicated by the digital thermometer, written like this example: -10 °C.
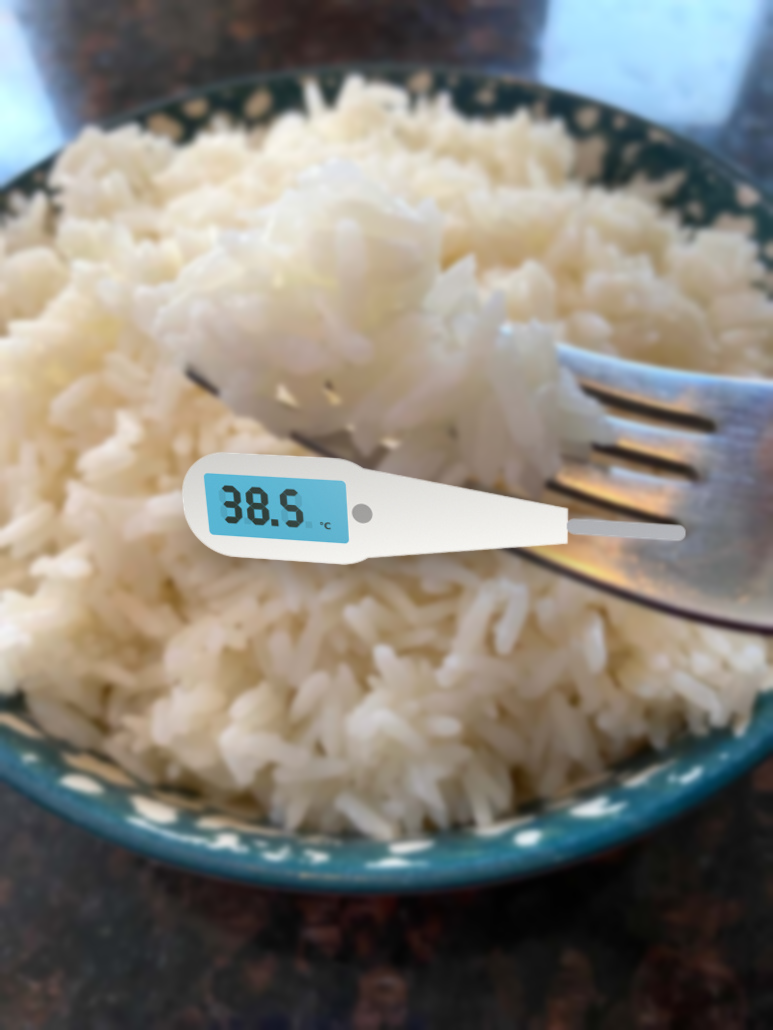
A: 38.5 °C
